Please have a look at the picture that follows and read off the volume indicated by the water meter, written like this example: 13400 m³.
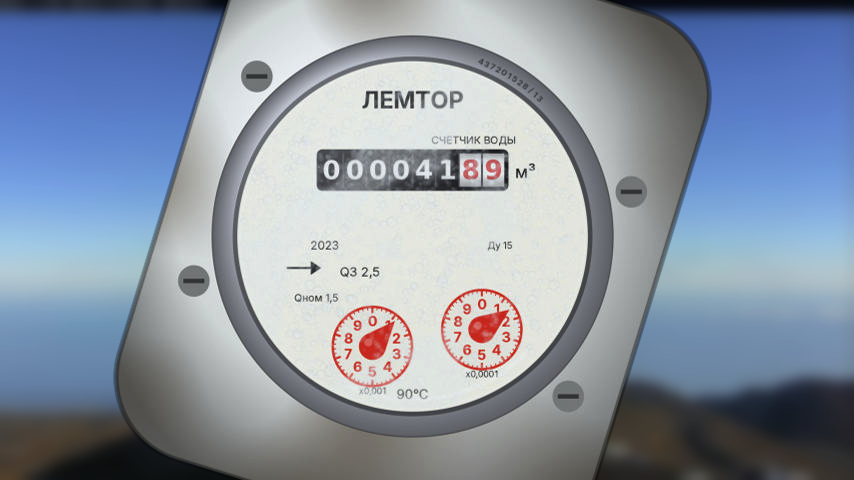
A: 41.8911 m³
